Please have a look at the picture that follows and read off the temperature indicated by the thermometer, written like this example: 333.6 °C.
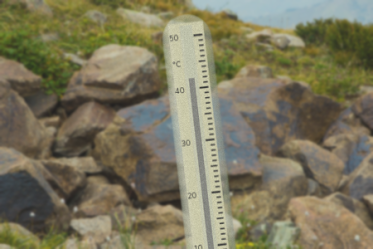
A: 42 °C
